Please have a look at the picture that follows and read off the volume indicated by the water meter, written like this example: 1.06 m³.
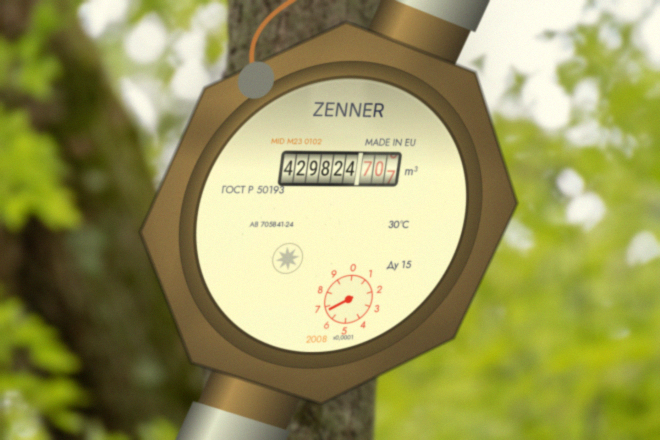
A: 429824.7066 m³
